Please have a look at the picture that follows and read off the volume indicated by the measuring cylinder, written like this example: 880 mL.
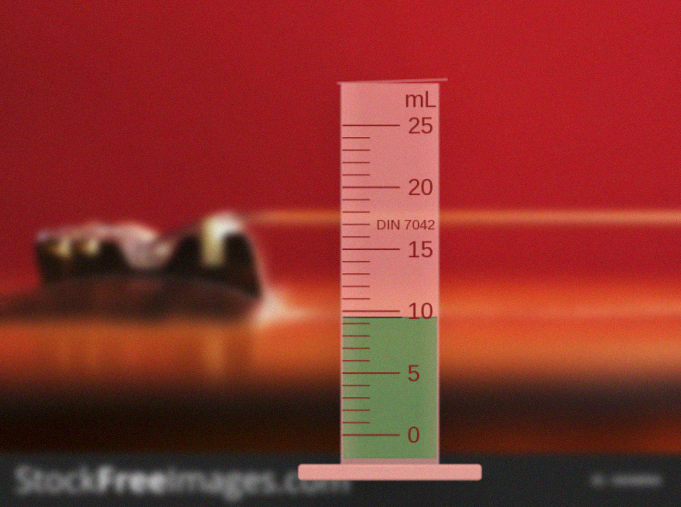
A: 9.5 mL
